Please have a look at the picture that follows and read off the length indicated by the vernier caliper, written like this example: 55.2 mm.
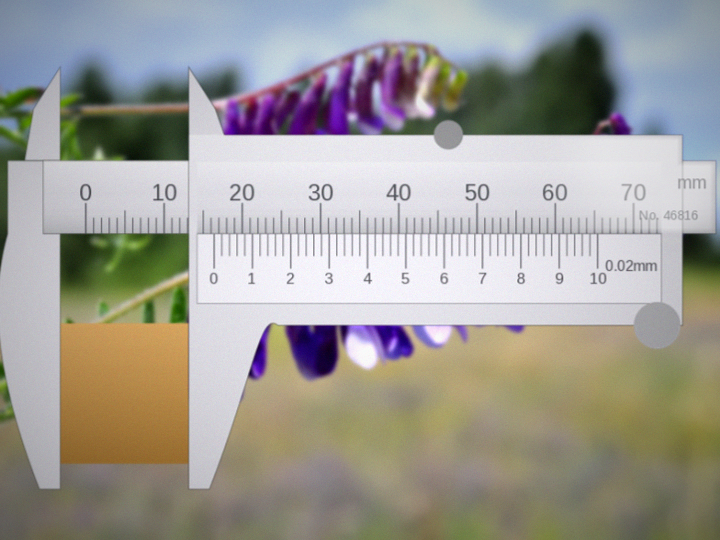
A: 16.4 mm
